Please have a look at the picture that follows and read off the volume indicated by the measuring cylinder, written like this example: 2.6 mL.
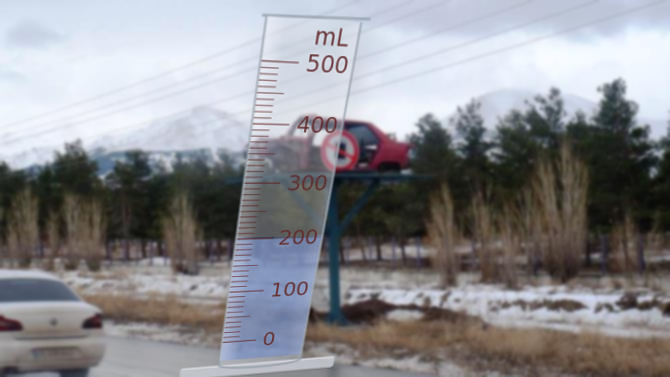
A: 200 mL
